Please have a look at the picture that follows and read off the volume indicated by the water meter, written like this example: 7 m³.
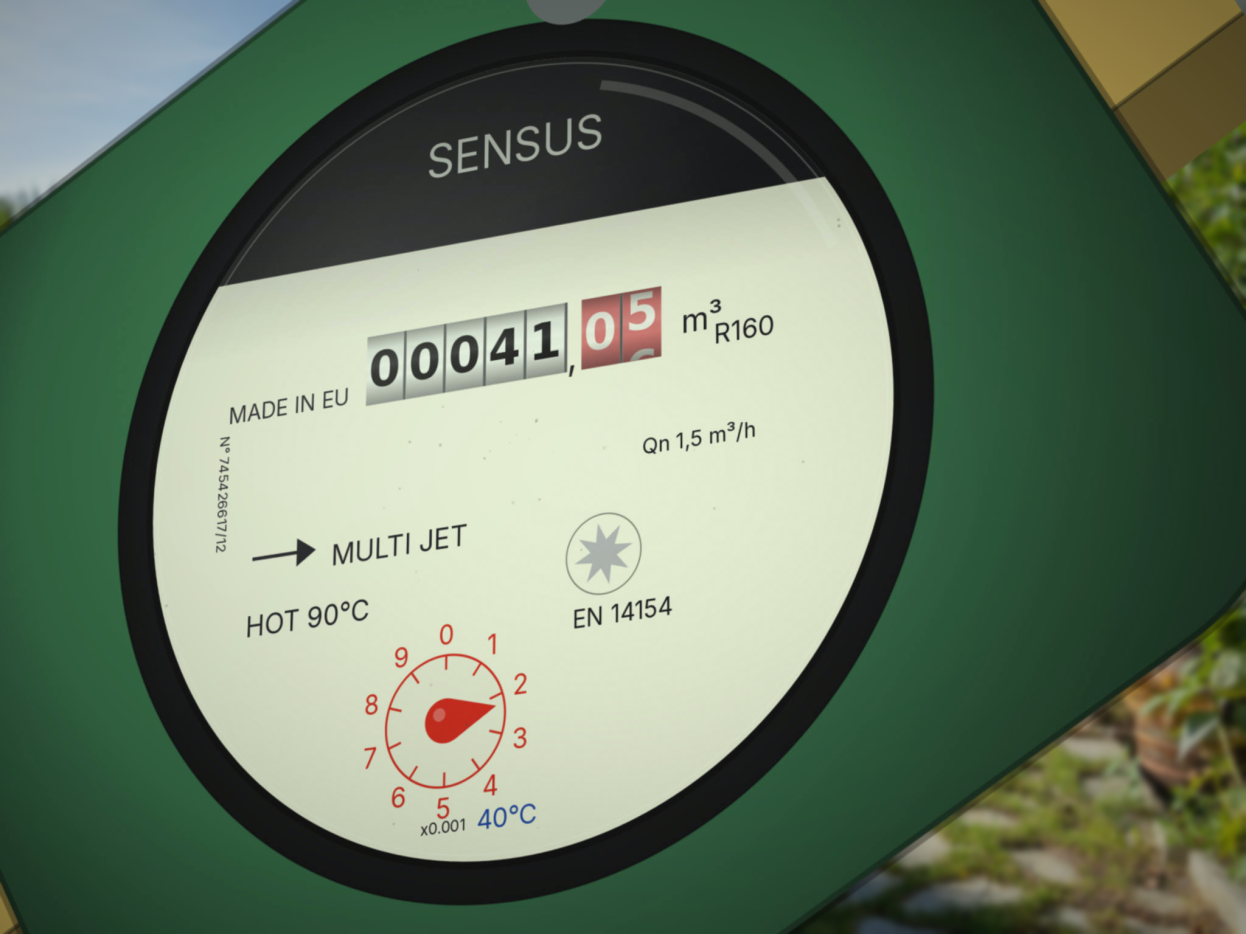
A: 41.052 m³
